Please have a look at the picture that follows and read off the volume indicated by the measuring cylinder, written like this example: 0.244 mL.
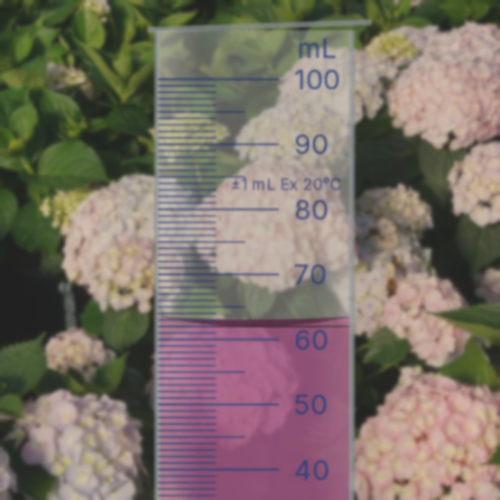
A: 62 mL
